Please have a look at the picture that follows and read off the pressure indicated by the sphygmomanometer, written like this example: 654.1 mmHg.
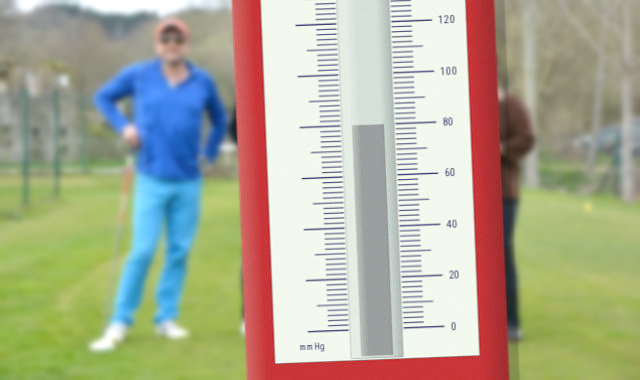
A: 80 mmHg
